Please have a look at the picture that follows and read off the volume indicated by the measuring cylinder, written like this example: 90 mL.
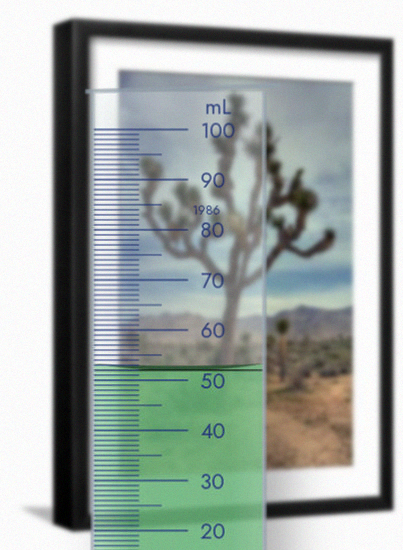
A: 52 mL
